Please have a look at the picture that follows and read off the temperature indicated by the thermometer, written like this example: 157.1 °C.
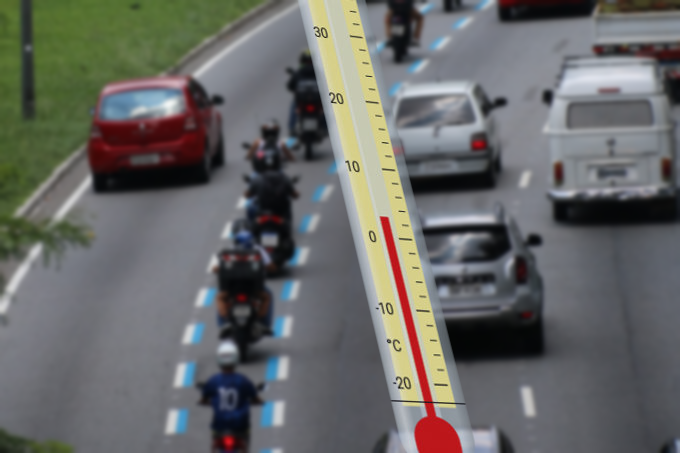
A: 3 °C
